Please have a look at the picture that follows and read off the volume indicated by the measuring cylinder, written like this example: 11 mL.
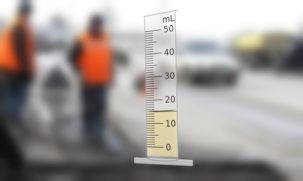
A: 15 mL
